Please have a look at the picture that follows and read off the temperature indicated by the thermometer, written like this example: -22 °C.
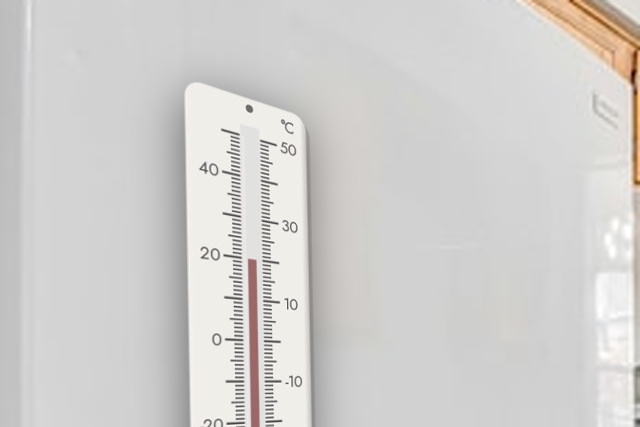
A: 20 °C
